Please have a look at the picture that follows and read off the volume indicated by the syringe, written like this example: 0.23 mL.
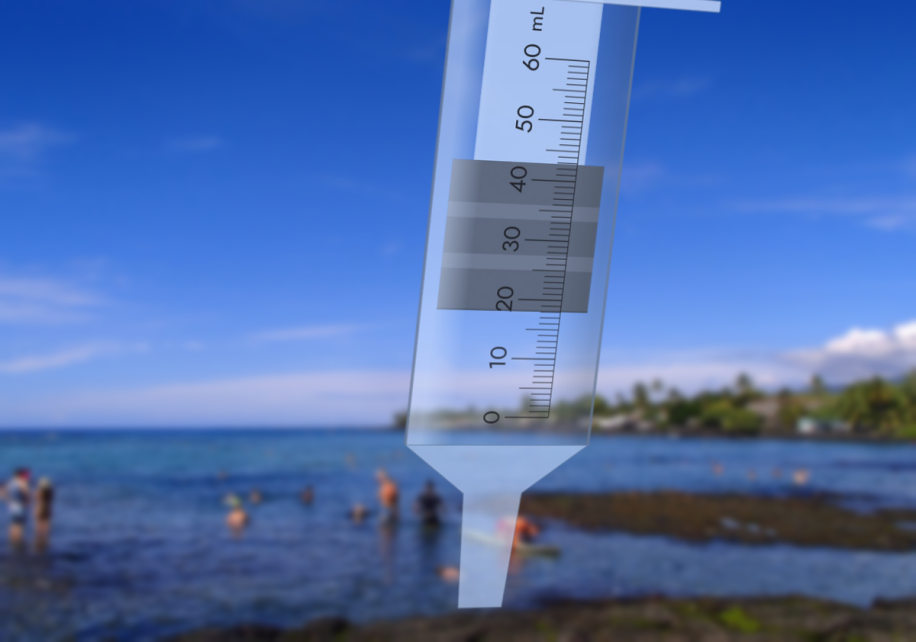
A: 18 mL
